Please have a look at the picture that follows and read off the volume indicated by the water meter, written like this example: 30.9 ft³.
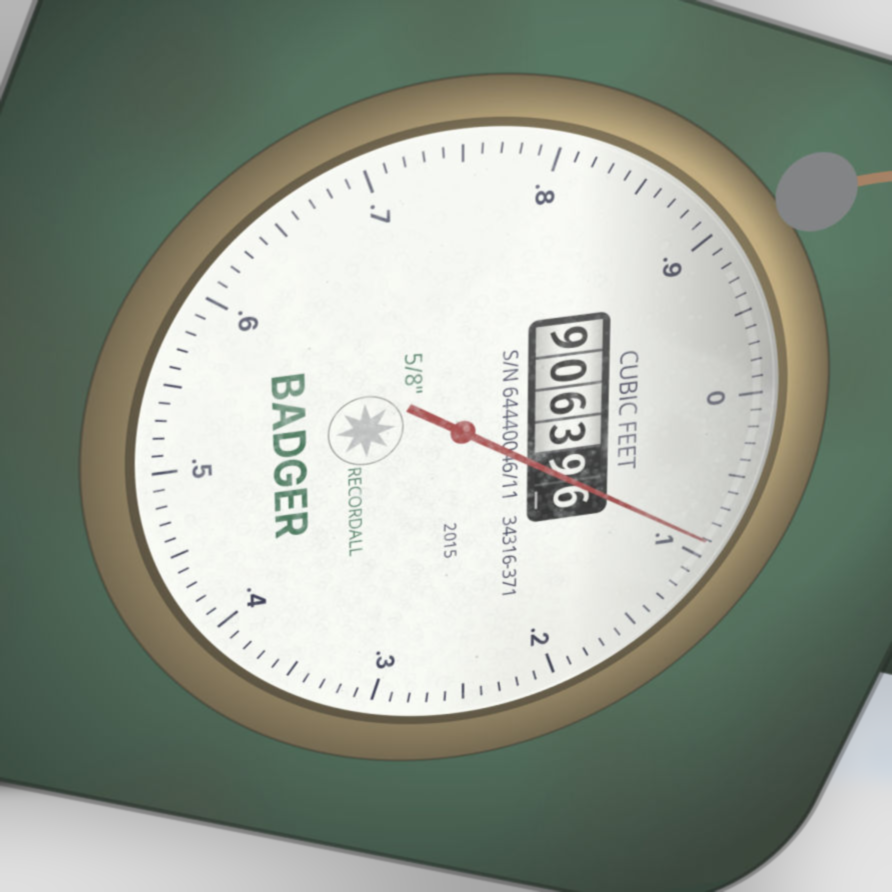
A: 906396.09 ft³
